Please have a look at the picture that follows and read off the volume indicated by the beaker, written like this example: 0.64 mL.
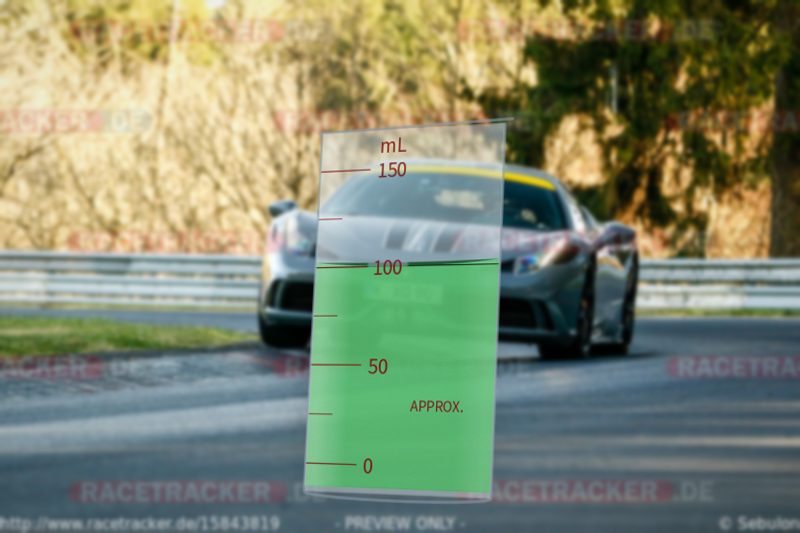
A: 100 mL
